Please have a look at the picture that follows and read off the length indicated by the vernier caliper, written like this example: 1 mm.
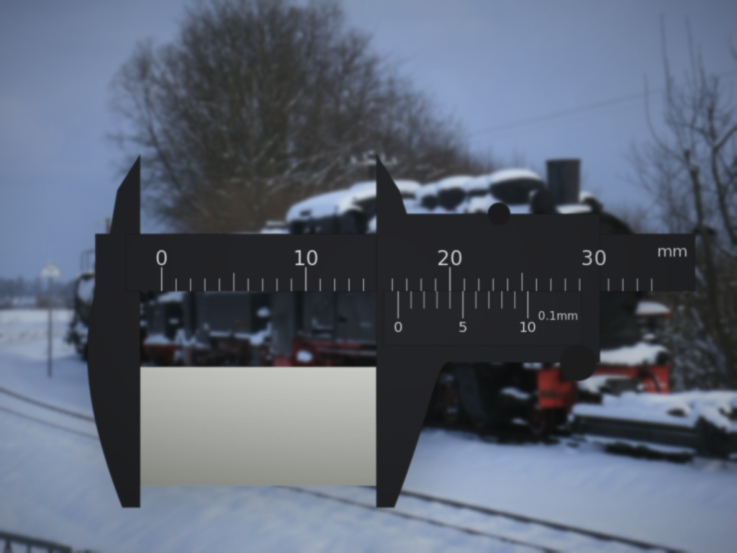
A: 16.4 mm
